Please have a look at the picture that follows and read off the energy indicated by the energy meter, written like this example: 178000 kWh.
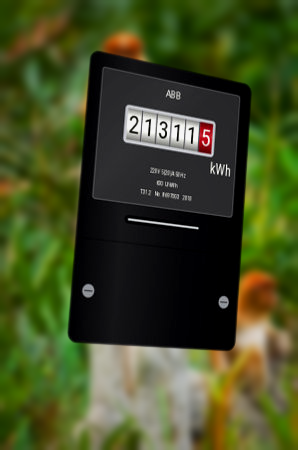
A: 21311.5 kWh
